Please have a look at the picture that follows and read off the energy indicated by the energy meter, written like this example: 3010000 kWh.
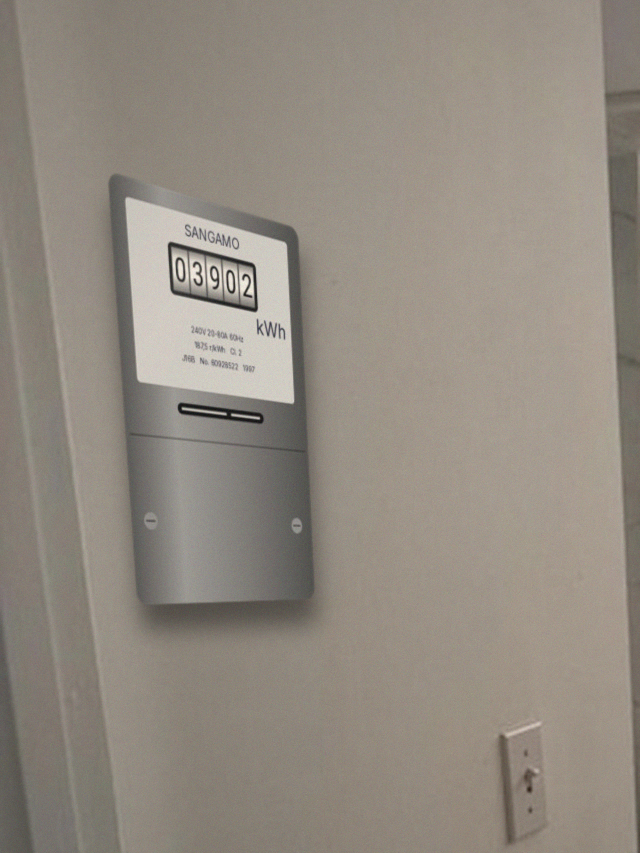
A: 3902 kWh
